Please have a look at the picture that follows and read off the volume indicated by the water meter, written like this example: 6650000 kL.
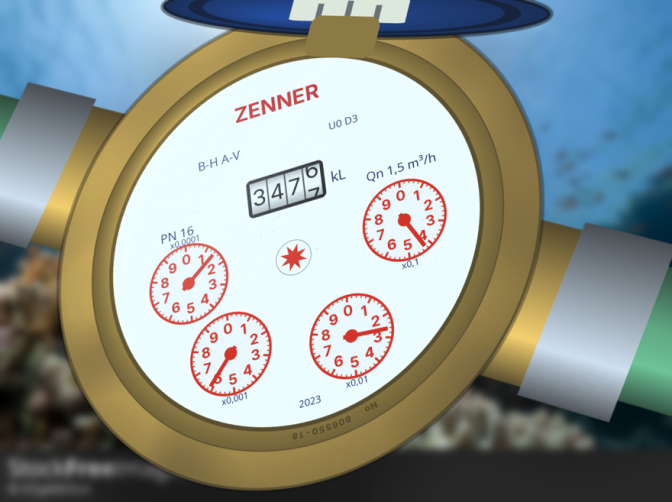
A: 3476.4261 kL
